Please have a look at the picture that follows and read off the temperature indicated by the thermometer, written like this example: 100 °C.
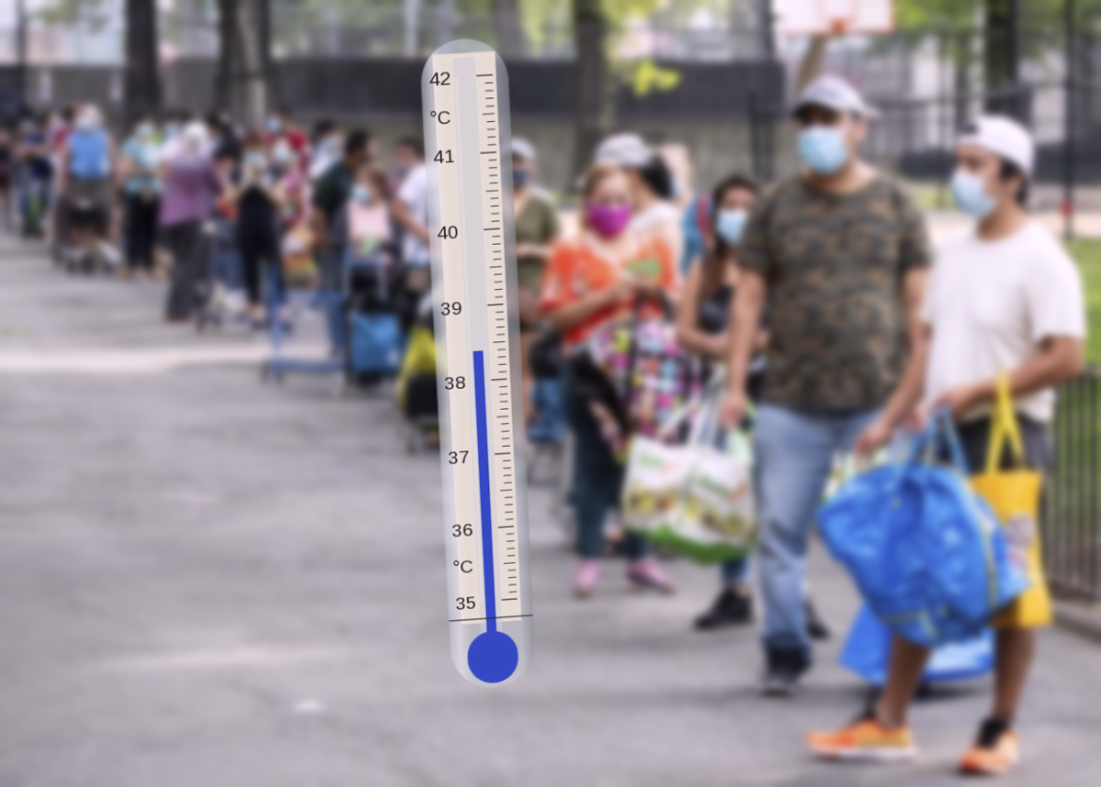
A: 38.4 °C
